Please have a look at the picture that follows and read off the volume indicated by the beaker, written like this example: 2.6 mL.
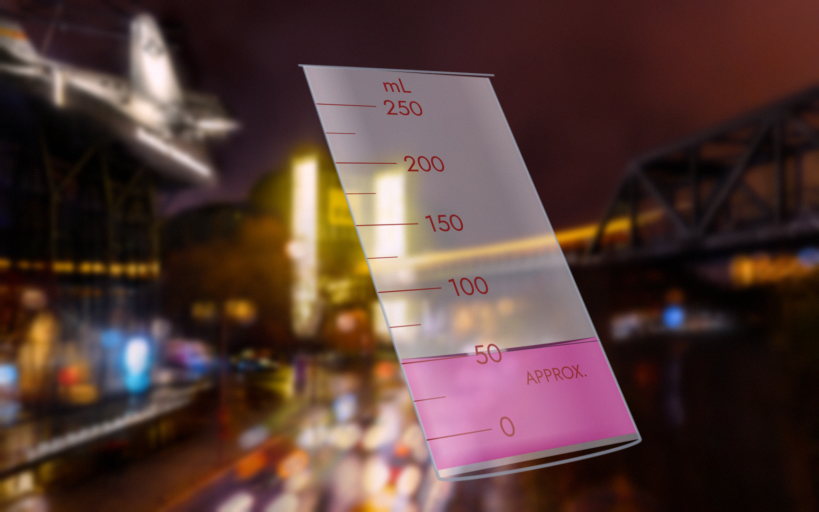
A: 50 mL
